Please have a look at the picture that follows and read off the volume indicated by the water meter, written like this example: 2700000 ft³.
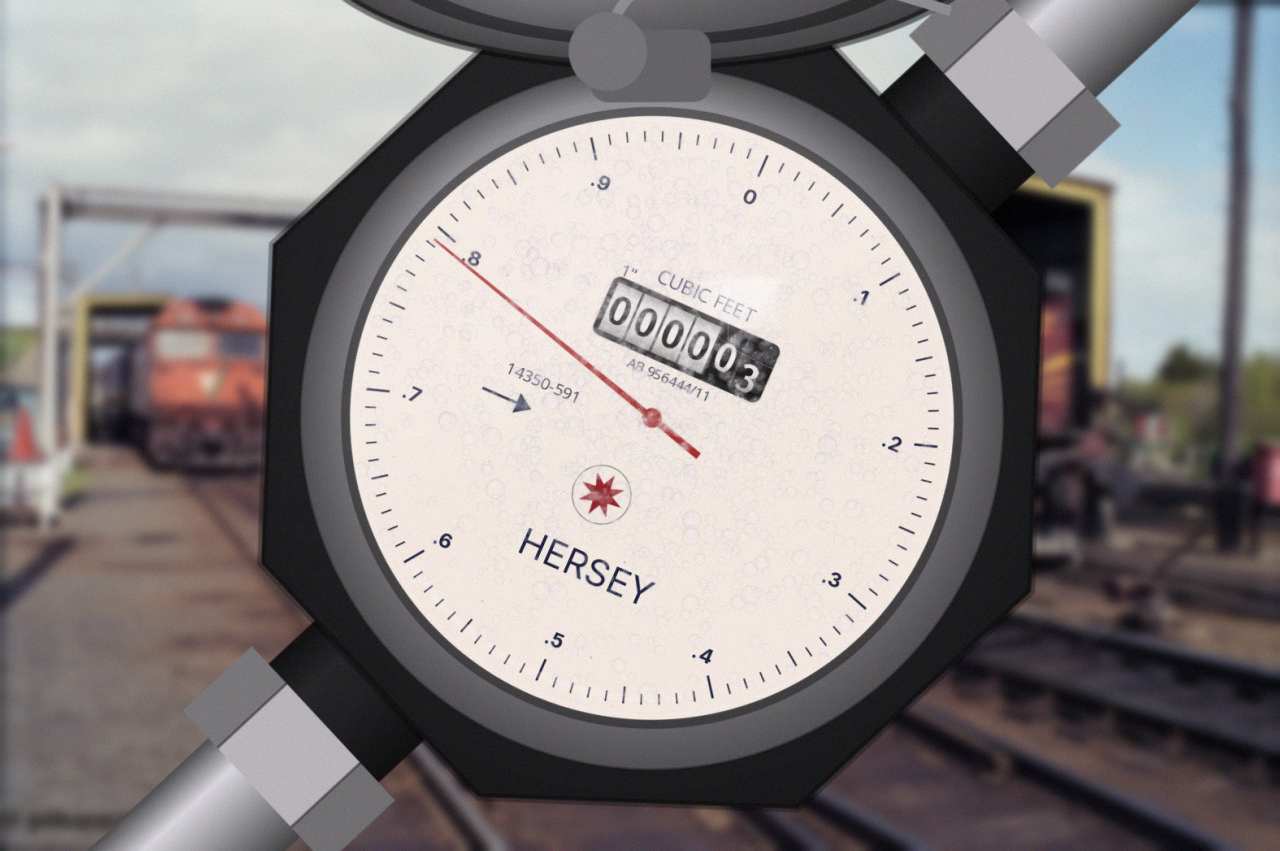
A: 2.79 ft³
